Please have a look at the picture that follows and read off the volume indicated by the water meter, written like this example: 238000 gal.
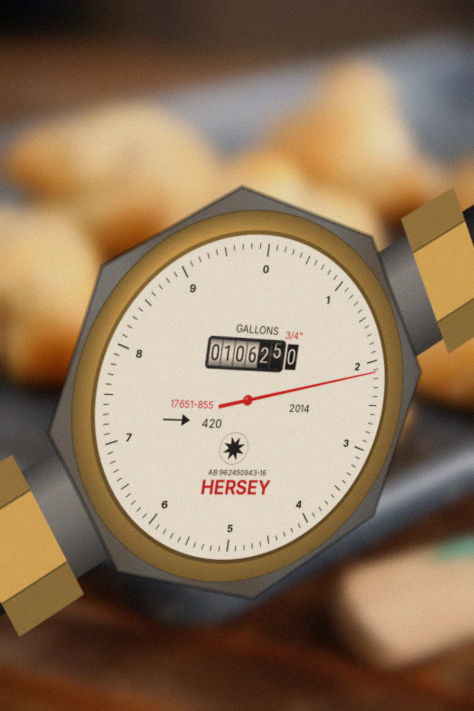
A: 106252.1 gal
